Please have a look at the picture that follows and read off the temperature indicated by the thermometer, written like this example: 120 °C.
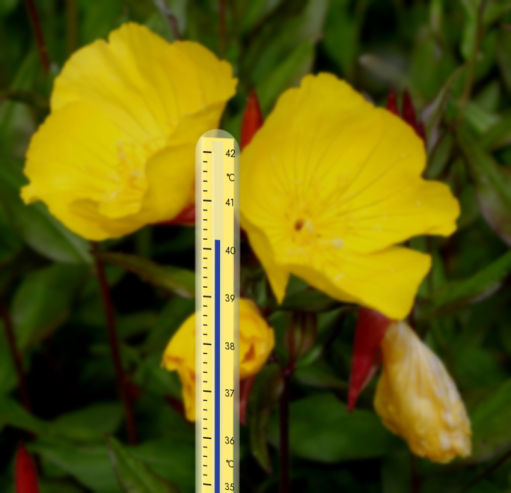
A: 40.2 °C
